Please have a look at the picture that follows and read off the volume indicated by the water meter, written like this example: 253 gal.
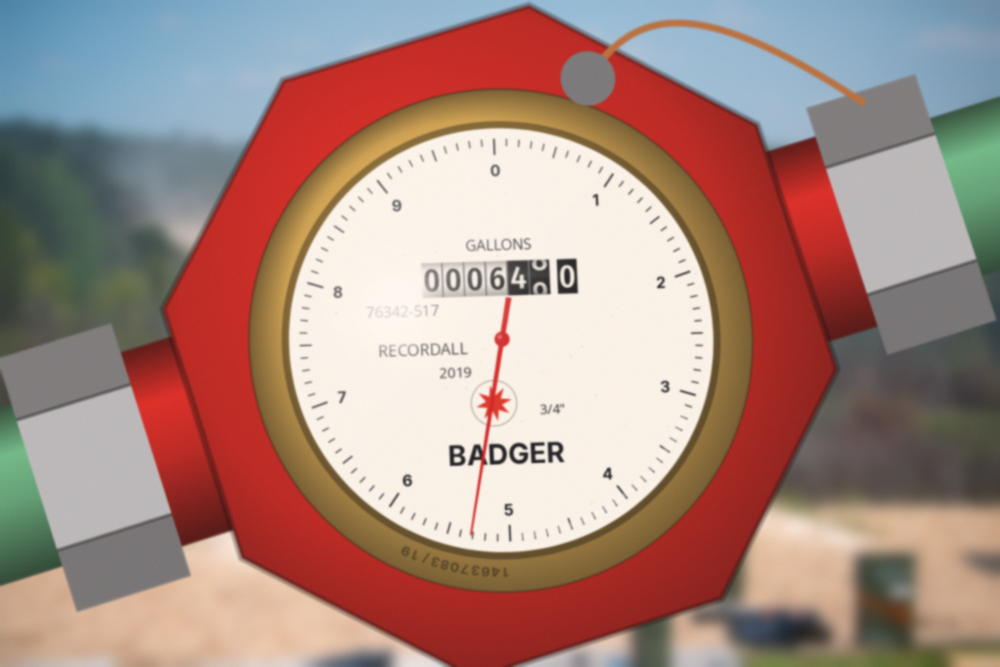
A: 6485.3 gal
